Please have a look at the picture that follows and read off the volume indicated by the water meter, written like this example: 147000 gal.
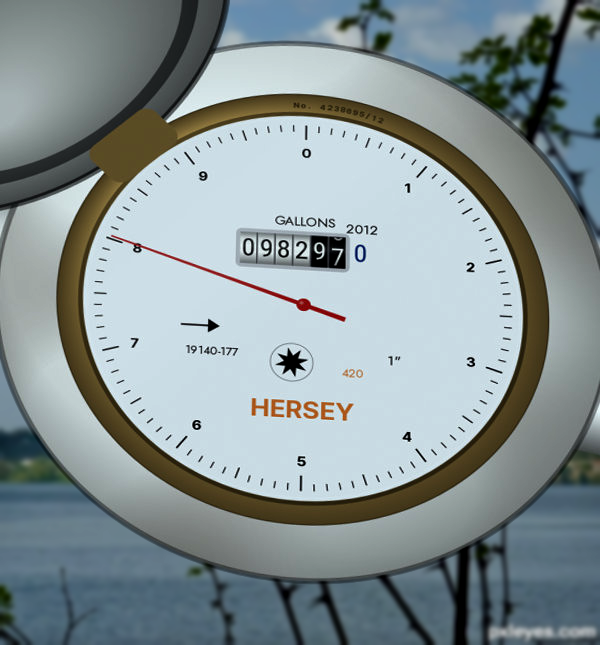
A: 982968.0 gal
